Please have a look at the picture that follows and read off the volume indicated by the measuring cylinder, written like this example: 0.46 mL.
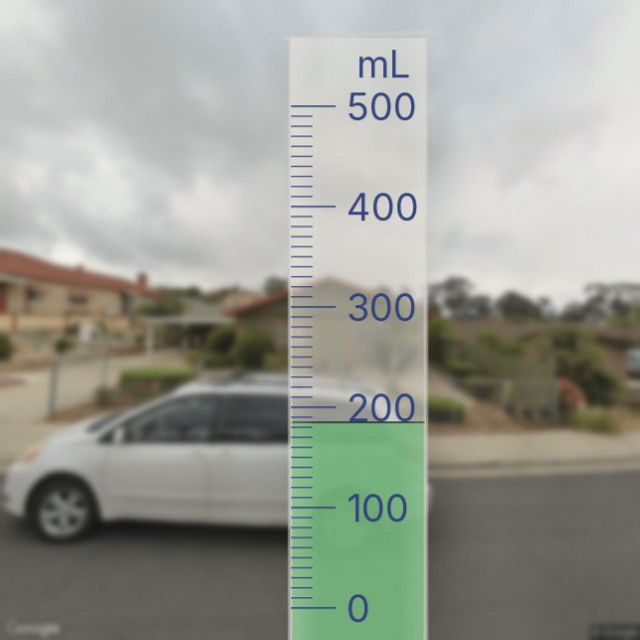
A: 185 mL
